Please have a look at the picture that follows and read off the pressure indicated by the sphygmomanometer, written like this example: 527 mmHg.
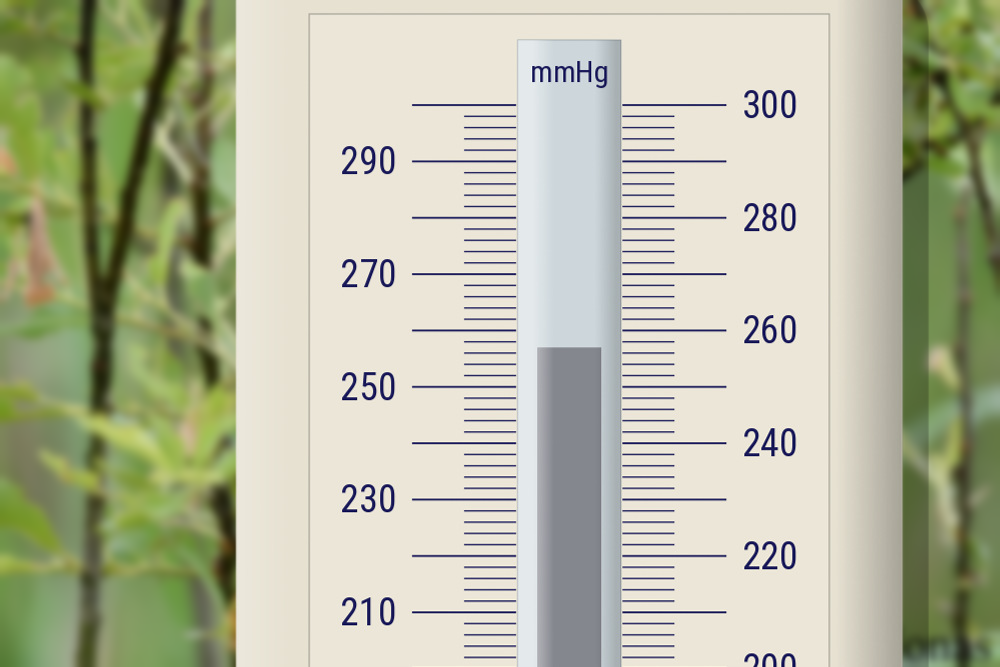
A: 257 mmHg
